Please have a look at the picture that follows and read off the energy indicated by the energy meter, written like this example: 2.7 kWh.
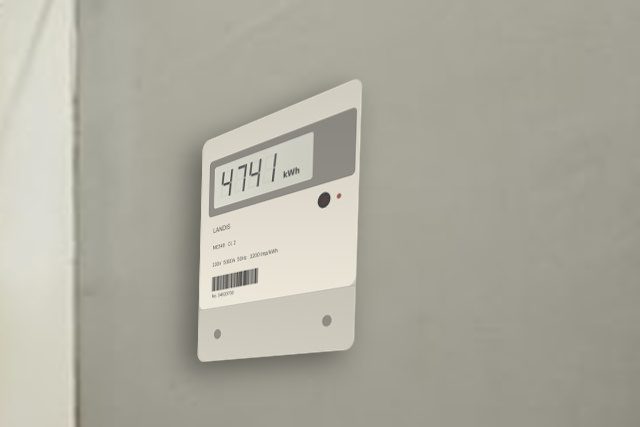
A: 4741 kWh
